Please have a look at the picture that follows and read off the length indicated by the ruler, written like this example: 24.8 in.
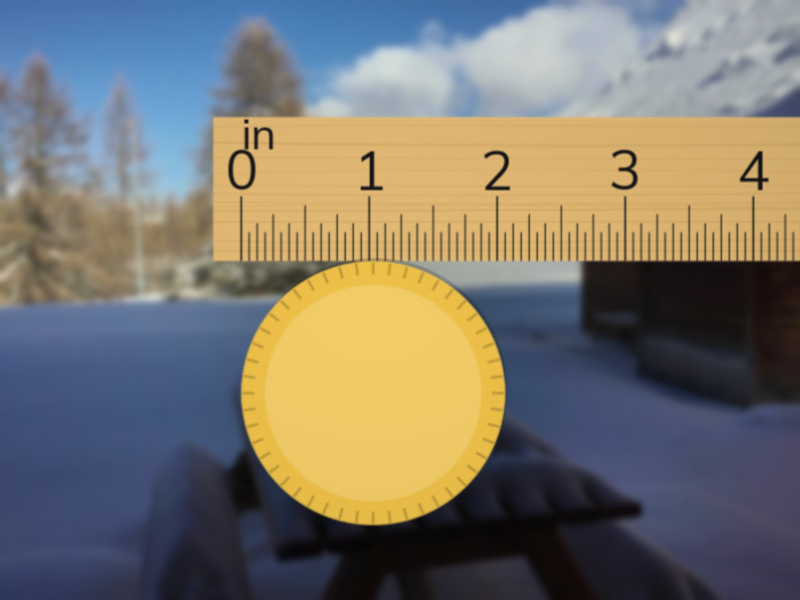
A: 2.0625 in
